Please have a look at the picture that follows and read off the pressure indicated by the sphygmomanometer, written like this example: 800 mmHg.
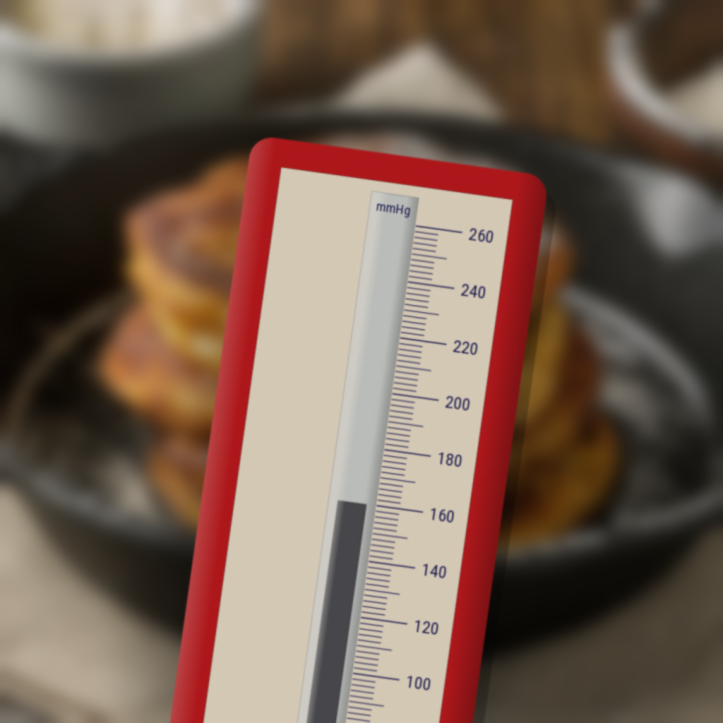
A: 160 mmHg
